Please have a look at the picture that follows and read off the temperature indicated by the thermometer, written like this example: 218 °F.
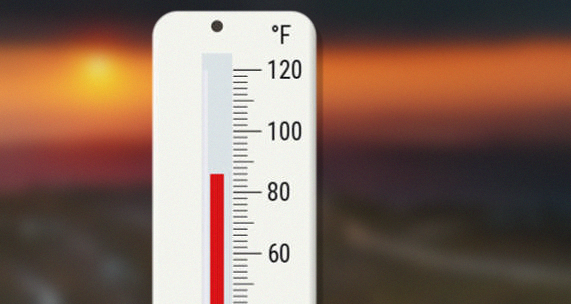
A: 86 °F
